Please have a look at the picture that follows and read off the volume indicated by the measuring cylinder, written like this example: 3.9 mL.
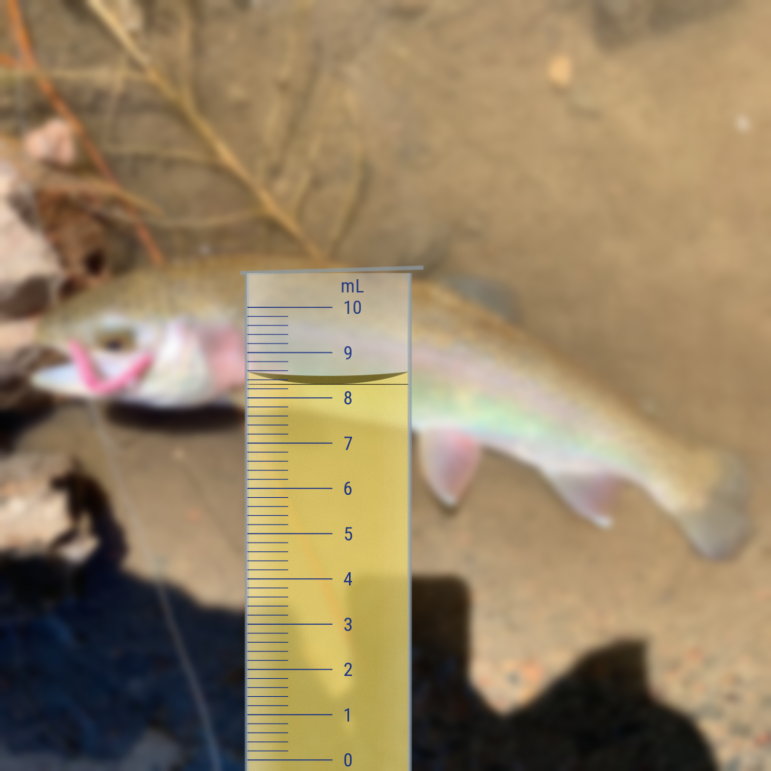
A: 8.3 mL
